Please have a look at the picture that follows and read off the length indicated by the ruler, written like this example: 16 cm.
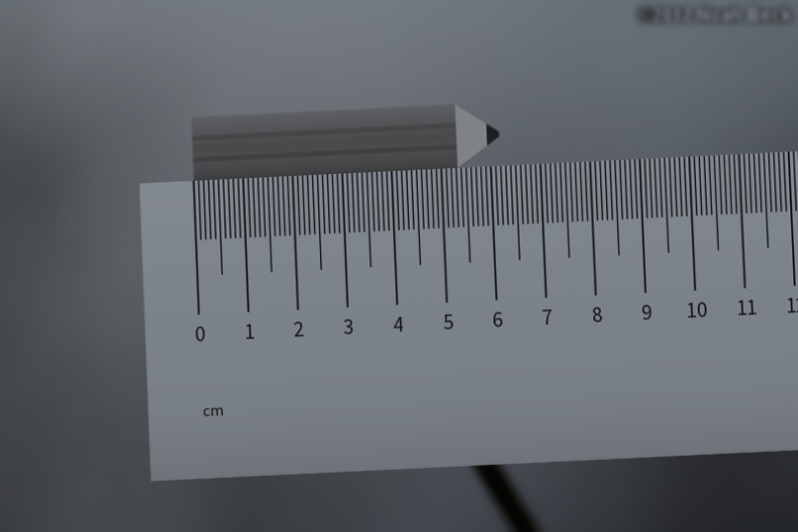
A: 6.2 cm
